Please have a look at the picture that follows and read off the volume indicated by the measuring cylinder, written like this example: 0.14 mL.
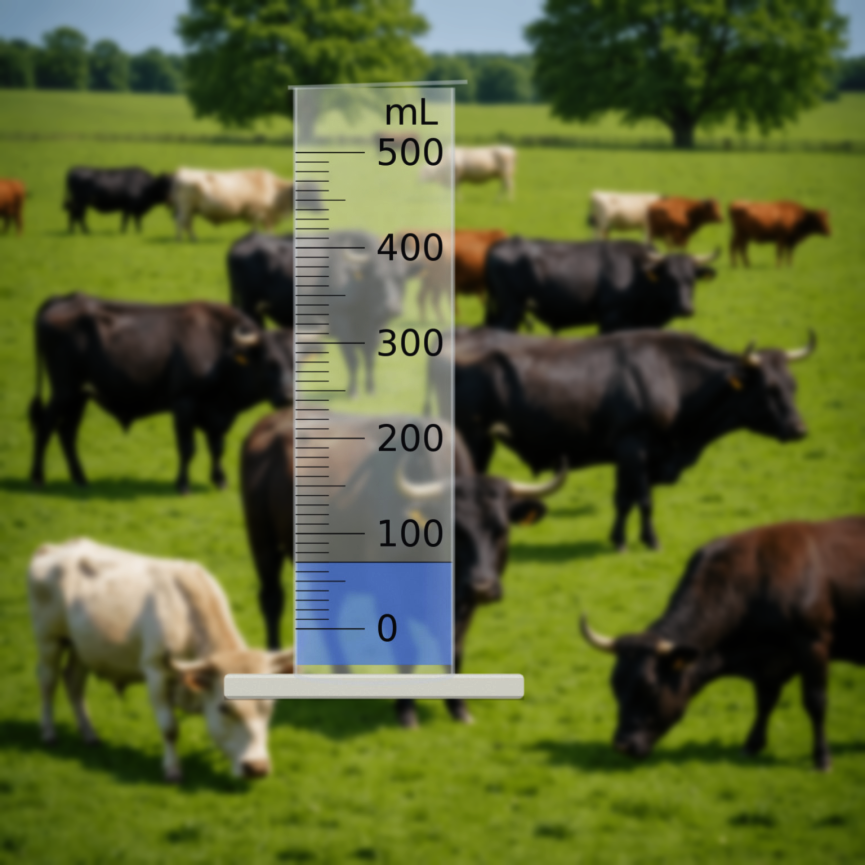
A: 70 mL
